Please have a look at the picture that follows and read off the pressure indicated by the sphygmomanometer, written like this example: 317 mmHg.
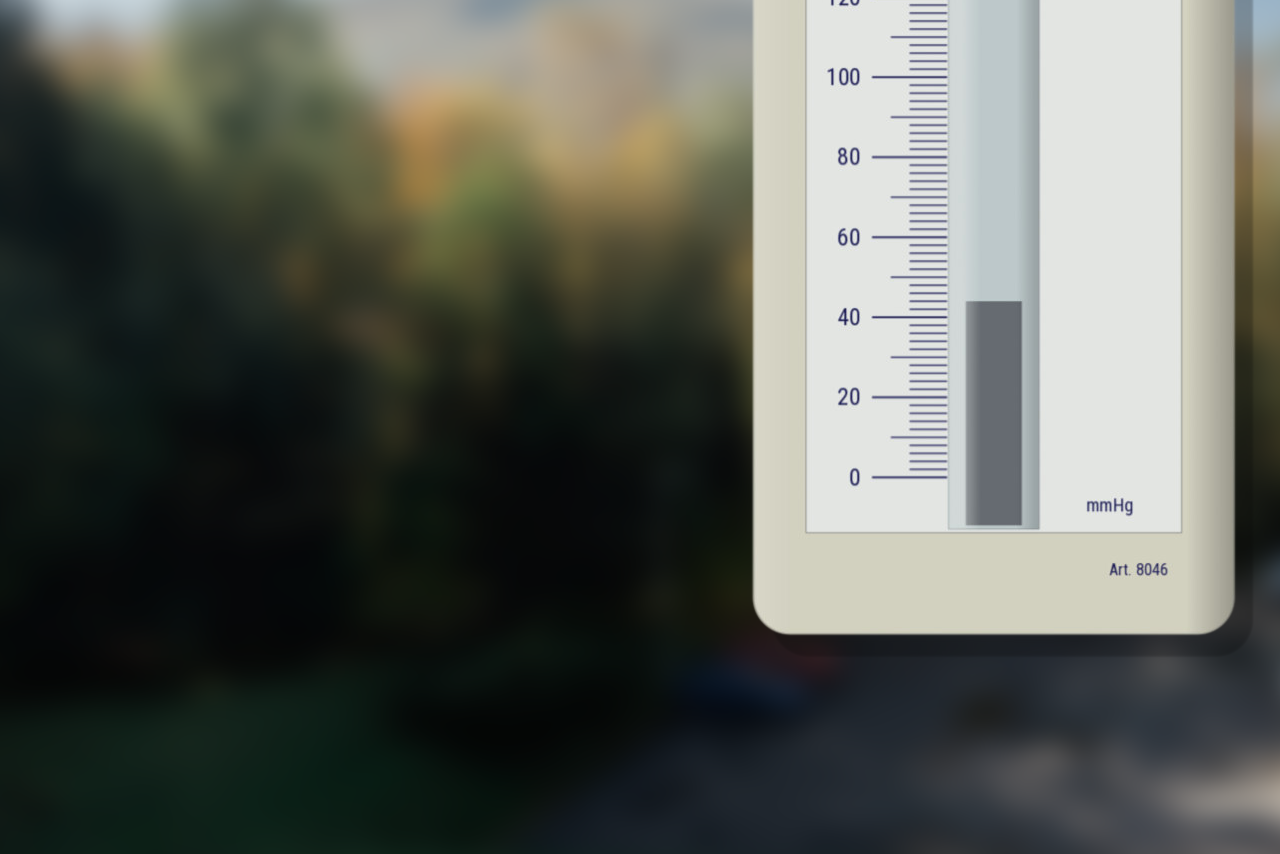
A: 44 mmHg
